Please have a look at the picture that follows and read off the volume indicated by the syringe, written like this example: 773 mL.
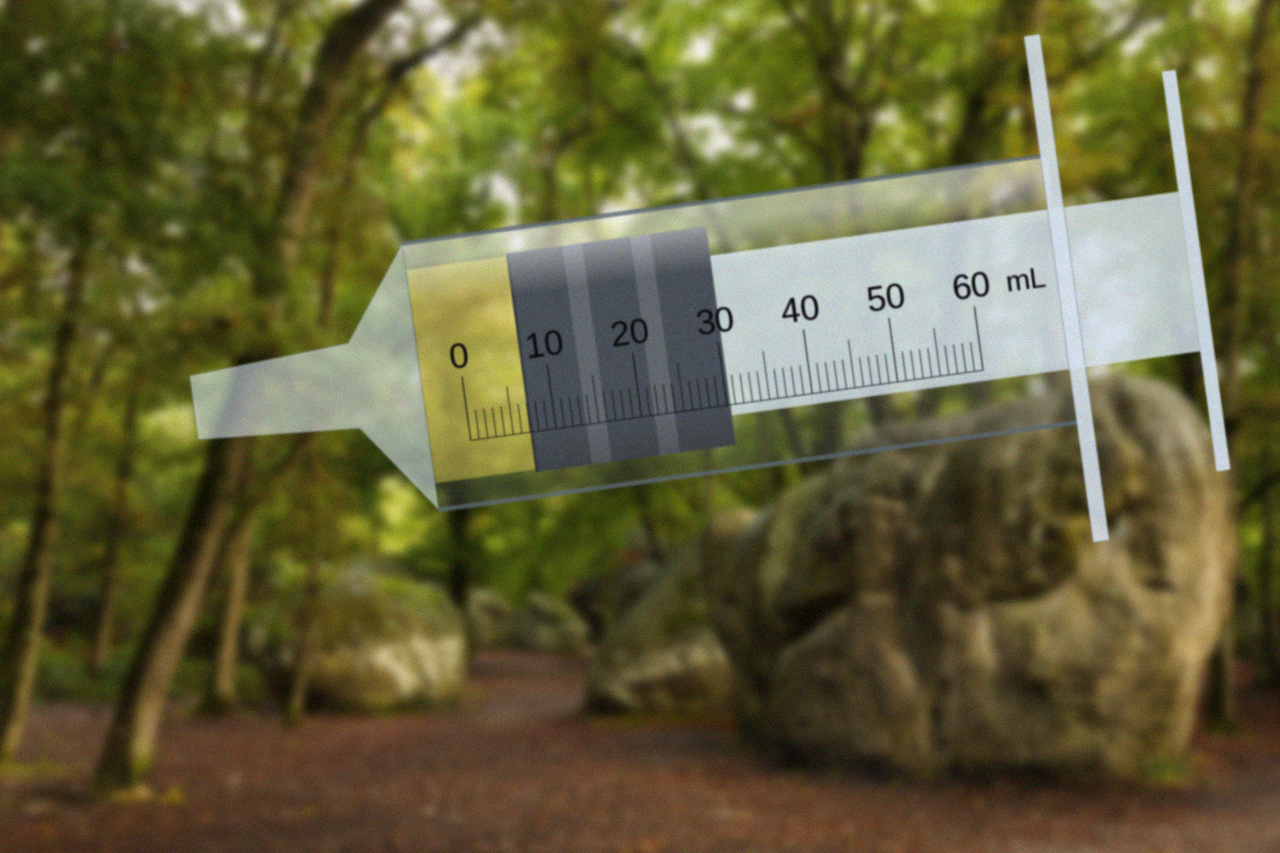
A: 7 mL
